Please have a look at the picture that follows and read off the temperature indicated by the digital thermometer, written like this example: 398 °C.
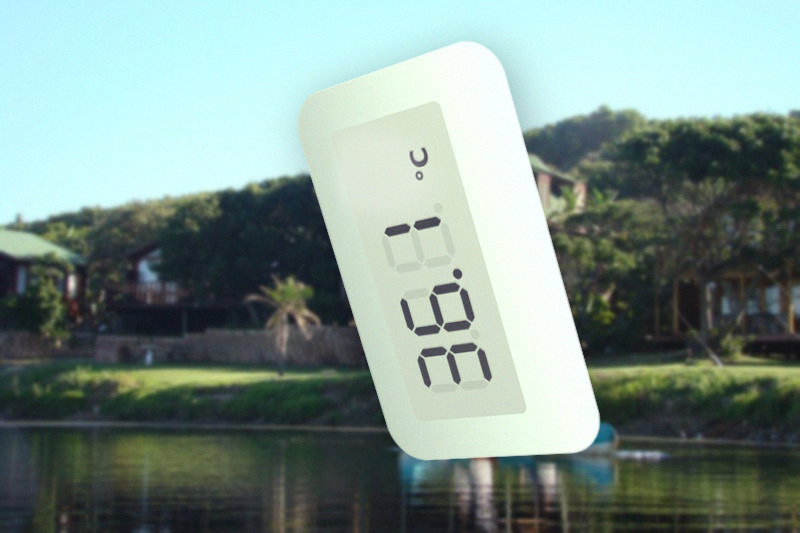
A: 36.1 °C
